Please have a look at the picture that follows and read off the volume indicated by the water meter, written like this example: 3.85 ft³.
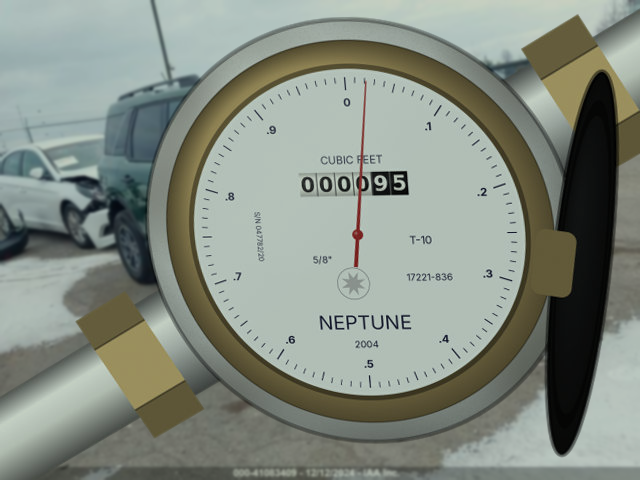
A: 95.02 ft³
